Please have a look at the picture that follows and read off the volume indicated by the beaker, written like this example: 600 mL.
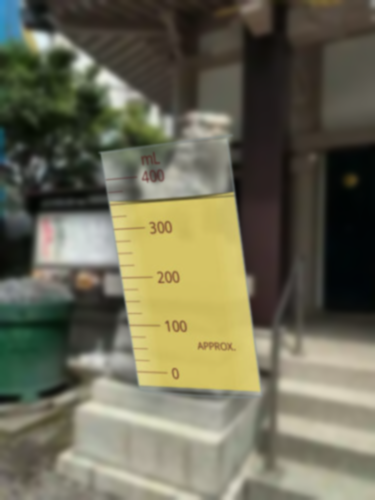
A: 350 mL
